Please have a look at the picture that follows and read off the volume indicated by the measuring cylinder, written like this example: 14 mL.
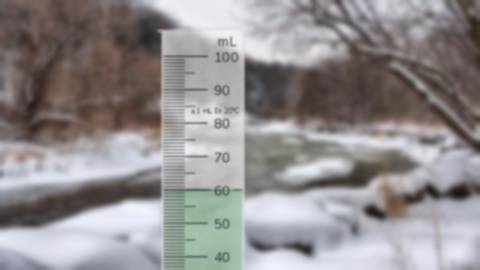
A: 60 mL
